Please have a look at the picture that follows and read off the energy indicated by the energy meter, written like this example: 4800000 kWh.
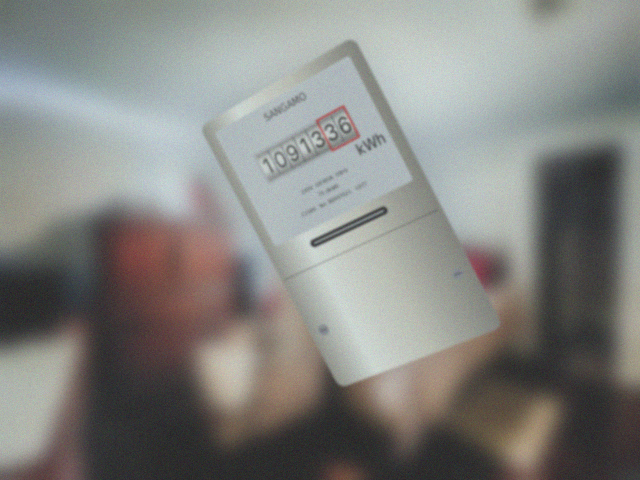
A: 10913.36 kWh
